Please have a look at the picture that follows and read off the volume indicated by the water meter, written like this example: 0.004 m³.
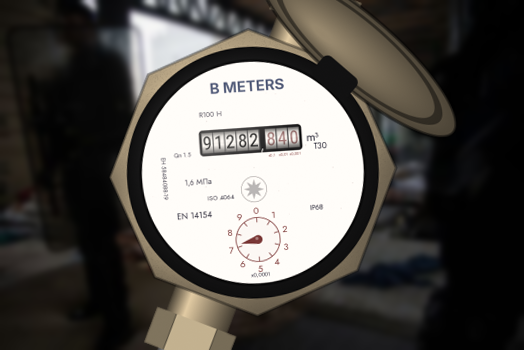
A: 91282.8407 m³
